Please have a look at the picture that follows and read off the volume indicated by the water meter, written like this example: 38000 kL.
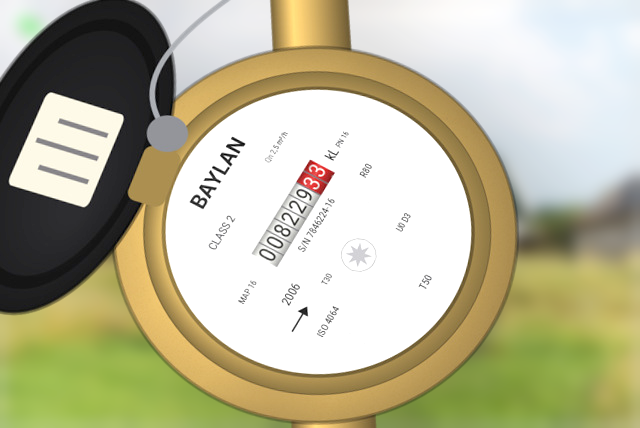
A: 8229.33 kL
